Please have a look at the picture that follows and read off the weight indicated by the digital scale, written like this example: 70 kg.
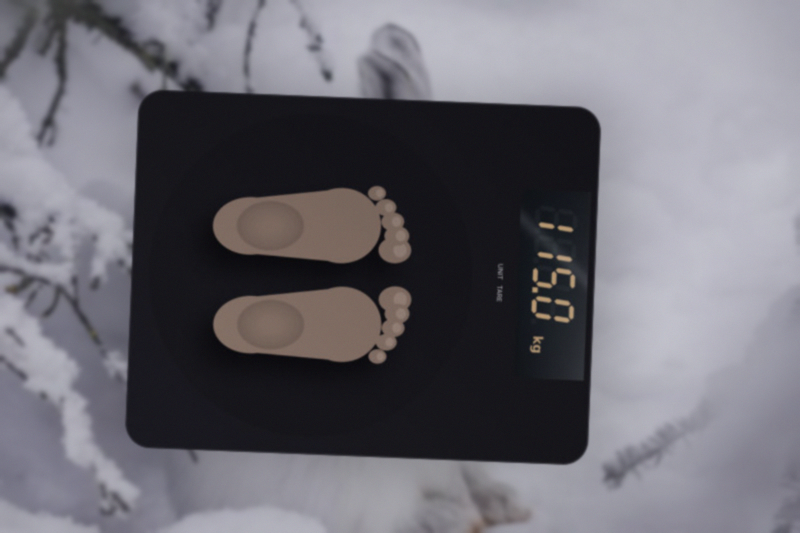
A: 115.0 kg
